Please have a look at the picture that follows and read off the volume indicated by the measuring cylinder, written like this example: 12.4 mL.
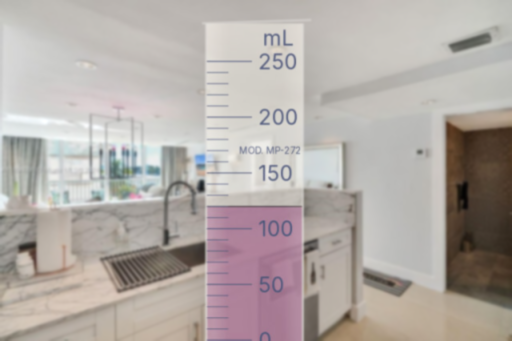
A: 120 mL
